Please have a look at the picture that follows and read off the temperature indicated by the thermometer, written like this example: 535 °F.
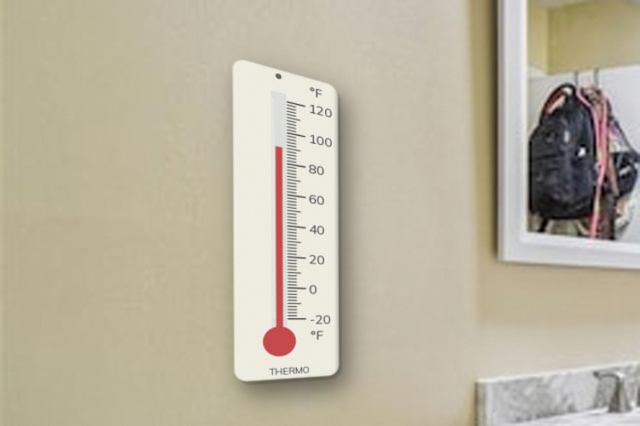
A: 90 °F
